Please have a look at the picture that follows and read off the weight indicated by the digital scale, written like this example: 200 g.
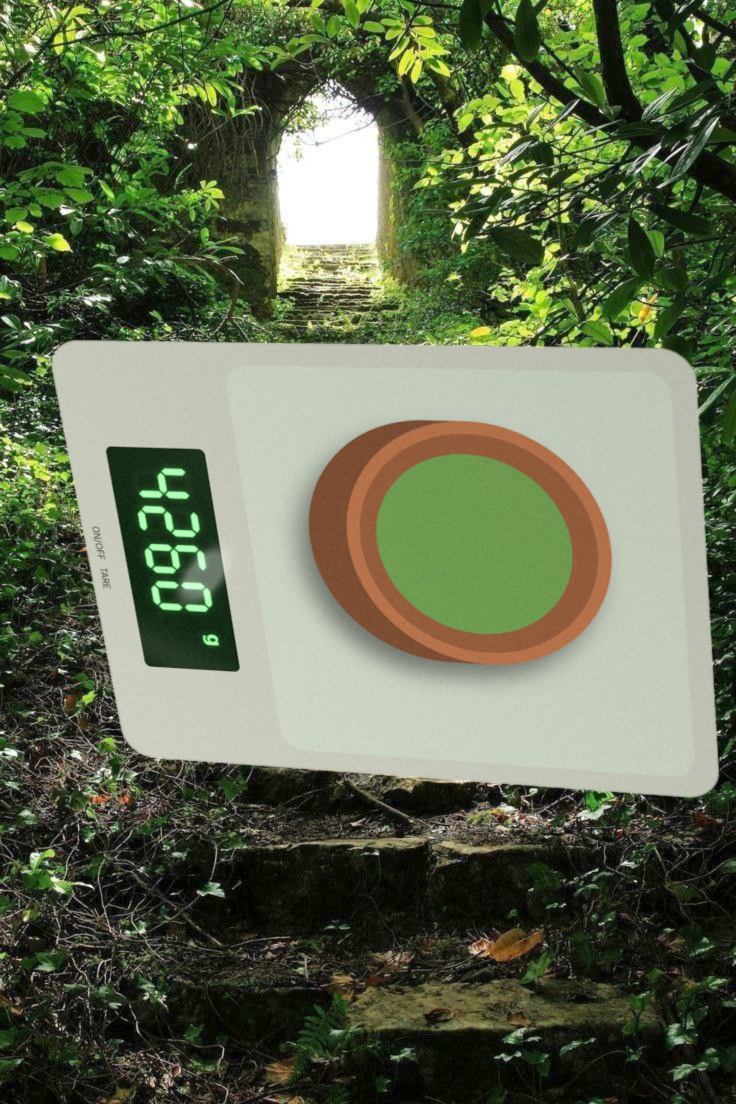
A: 4260 g
